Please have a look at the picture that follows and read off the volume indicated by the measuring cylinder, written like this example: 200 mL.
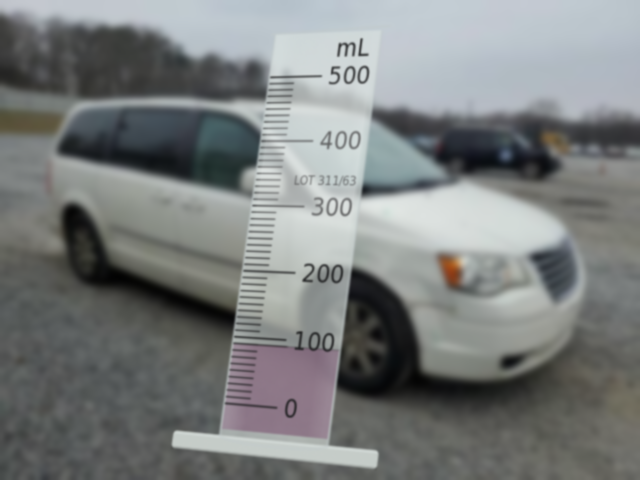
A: 90 mL
